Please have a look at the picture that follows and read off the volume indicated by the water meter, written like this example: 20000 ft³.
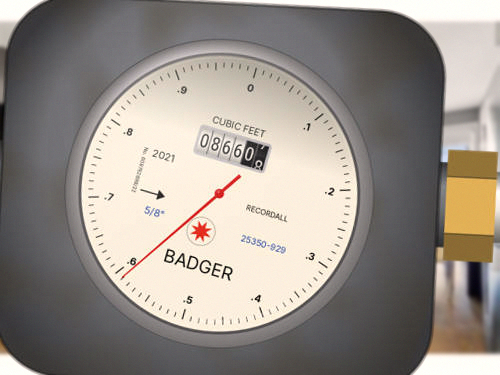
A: 86607.59 ft³
